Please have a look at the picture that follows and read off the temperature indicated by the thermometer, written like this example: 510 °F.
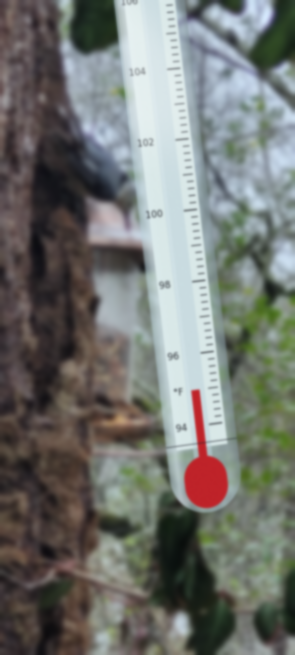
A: 95 °F
